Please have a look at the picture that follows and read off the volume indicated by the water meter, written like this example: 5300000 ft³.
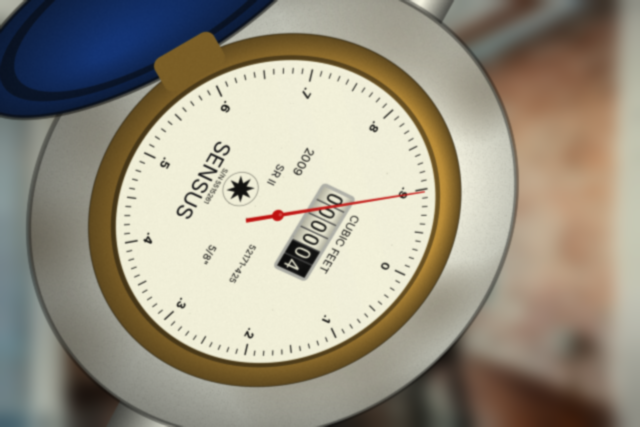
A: 3.90 ft³
